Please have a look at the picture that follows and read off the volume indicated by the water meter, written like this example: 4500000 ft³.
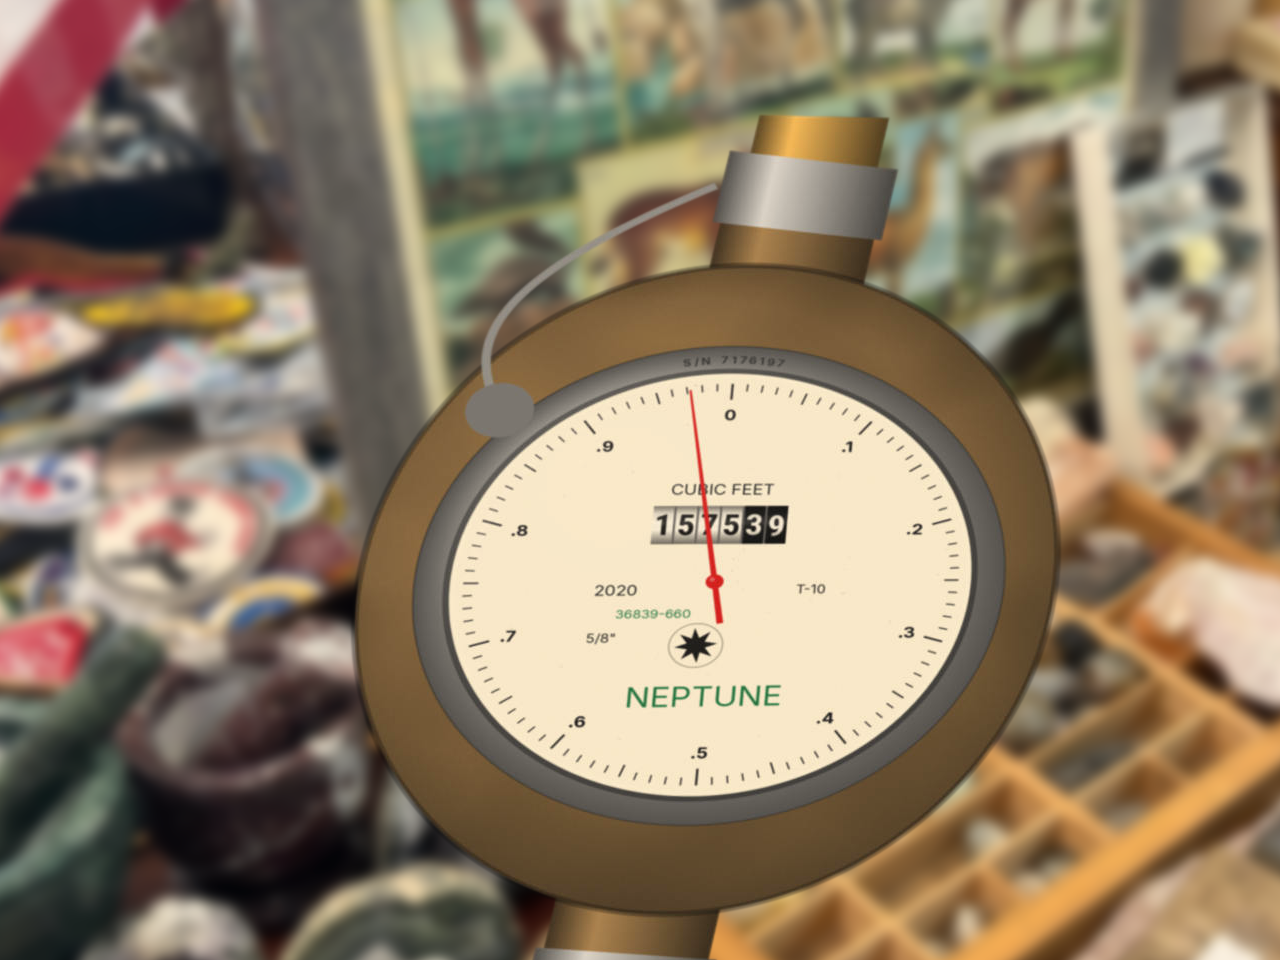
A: 157538.97 ft³
